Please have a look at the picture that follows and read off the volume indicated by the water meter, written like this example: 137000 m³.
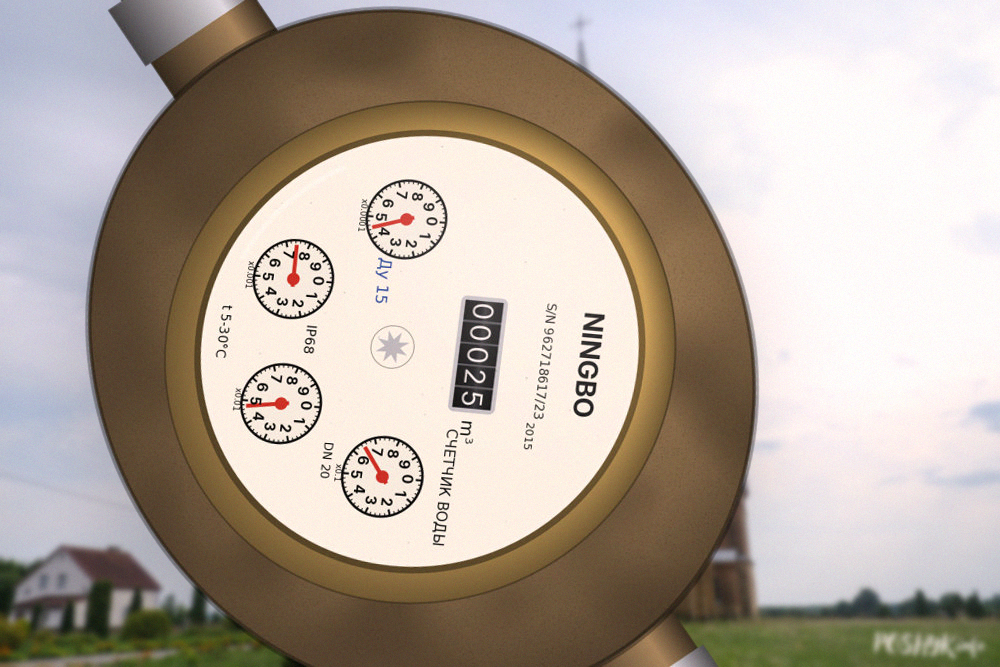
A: 25.6474 m³
